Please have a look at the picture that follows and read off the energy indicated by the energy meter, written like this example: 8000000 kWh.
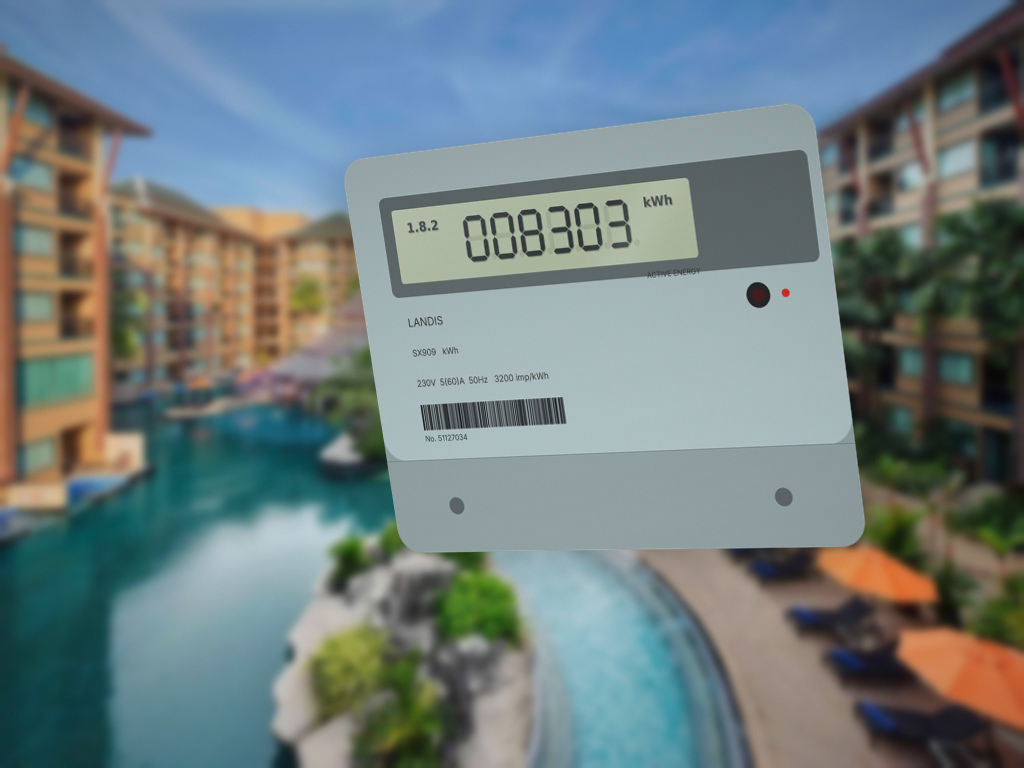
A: 8303 kWh
